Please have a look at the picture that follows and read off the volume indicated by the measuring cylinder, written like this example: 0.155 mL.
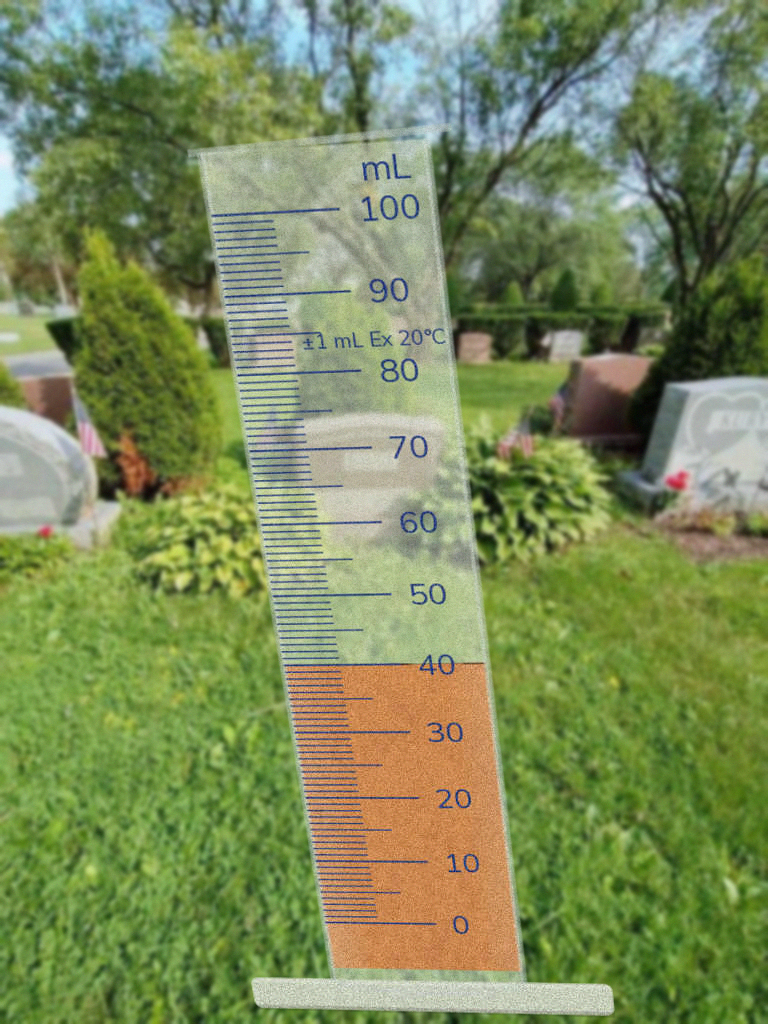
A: 40 mL
